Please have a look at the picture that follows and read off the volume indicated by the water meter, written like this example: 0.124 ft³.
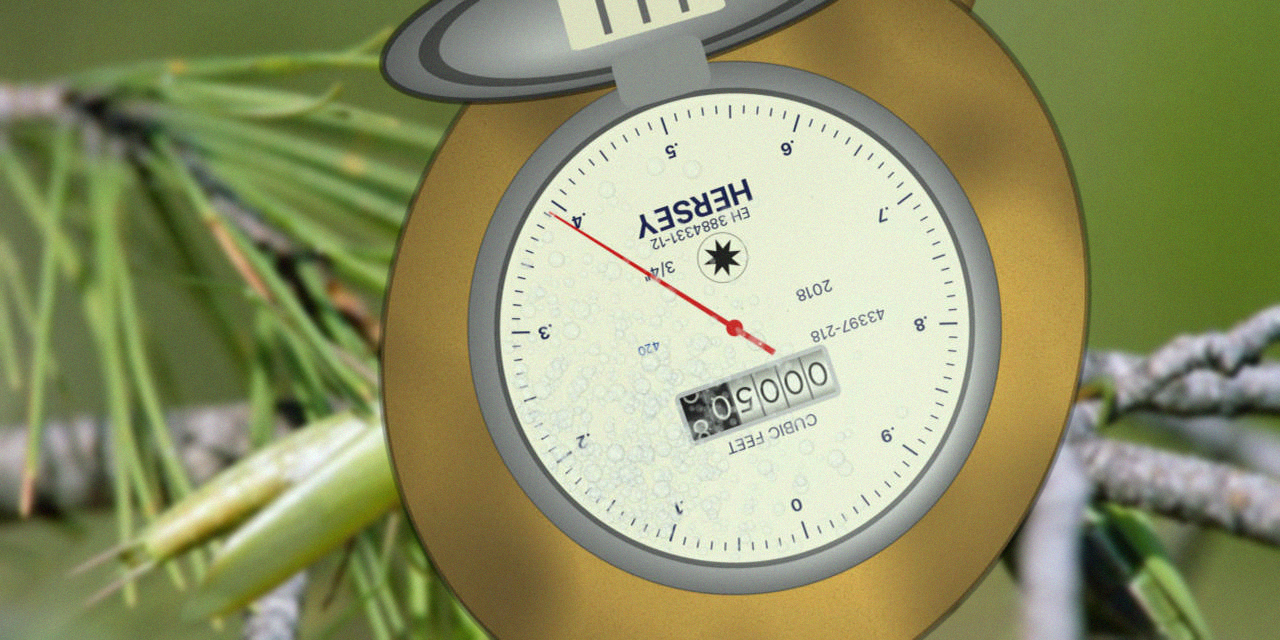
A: 508.39 ft³
